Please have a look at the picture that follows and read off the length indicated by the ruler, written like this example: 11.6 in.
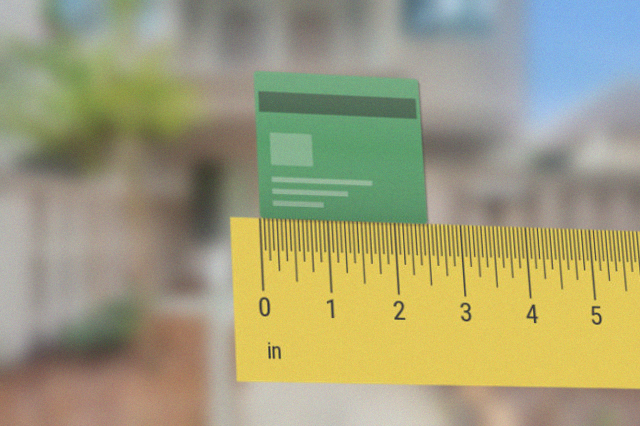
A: 2.5 in
